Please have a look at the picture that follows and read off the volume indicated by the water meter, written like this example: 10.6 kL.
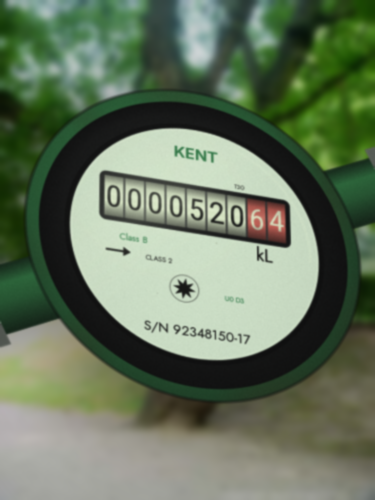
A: 520.64 kL
